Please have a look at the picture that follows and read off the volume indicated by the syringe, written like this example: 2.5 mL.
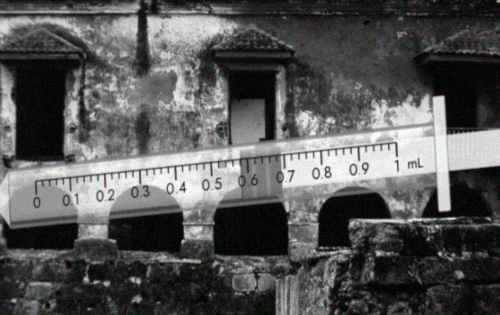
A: 0.58 mL
